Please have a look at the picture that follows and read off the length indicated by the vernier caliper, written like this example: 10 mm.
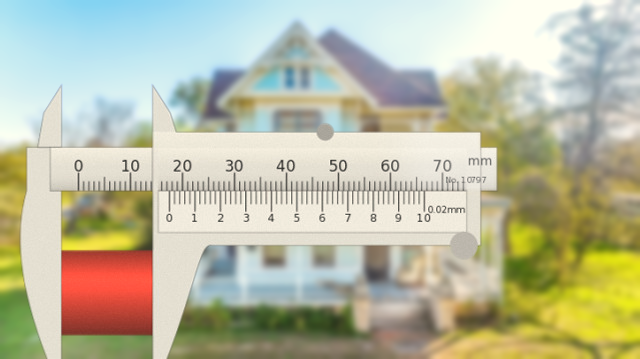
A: 17.5 mm
